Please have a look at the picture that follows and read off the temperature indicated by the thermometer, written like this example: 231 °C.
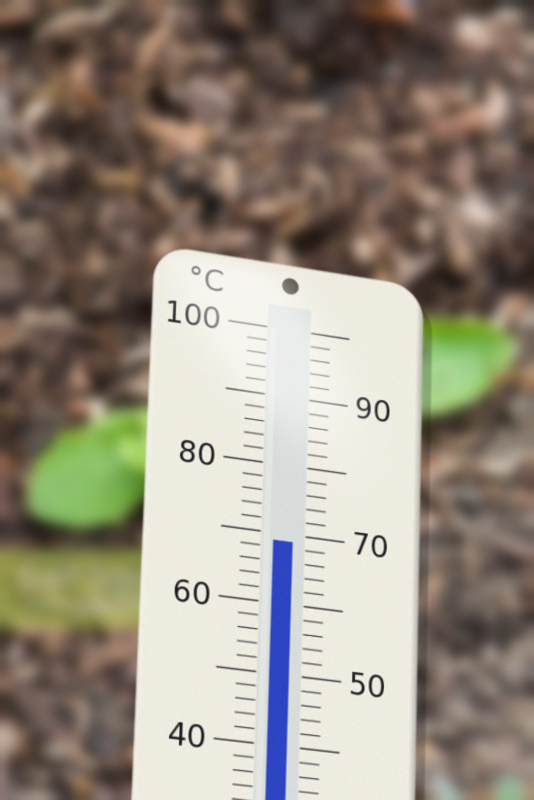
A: 69 °C
